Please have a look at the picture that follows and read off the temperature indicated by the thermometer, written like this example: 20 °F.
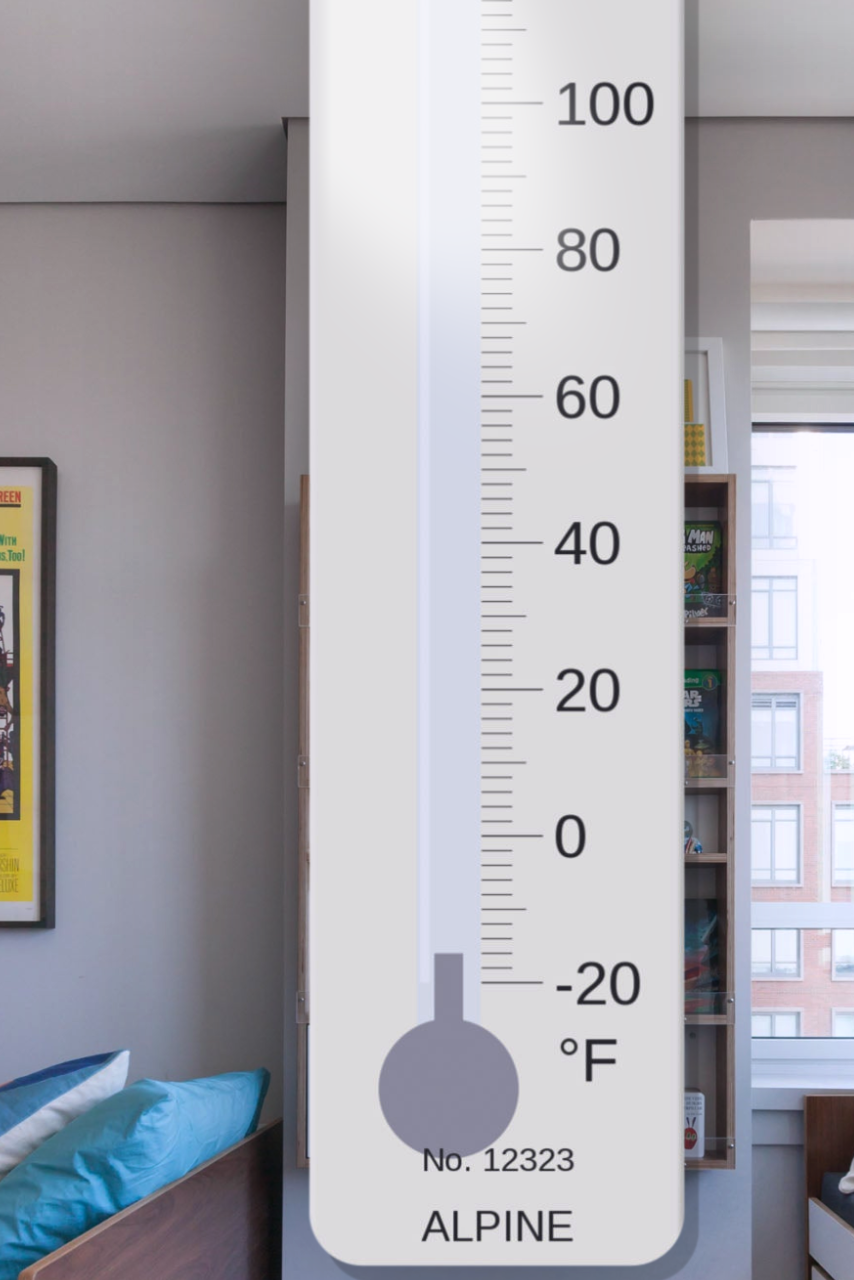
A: -16 °F
